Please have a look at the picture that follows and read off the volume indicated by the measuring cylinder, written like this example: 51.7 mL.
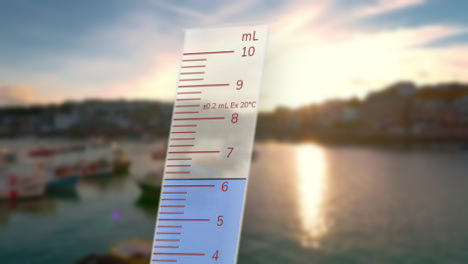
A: 6.2 mL
